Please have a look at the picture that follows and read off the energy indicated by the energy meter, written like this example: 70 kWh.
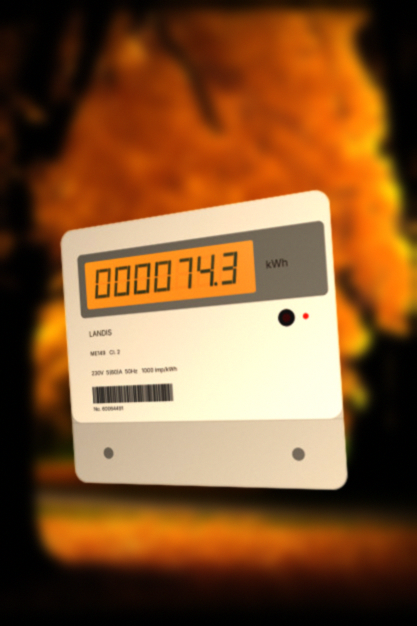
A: 74.3 kWh
